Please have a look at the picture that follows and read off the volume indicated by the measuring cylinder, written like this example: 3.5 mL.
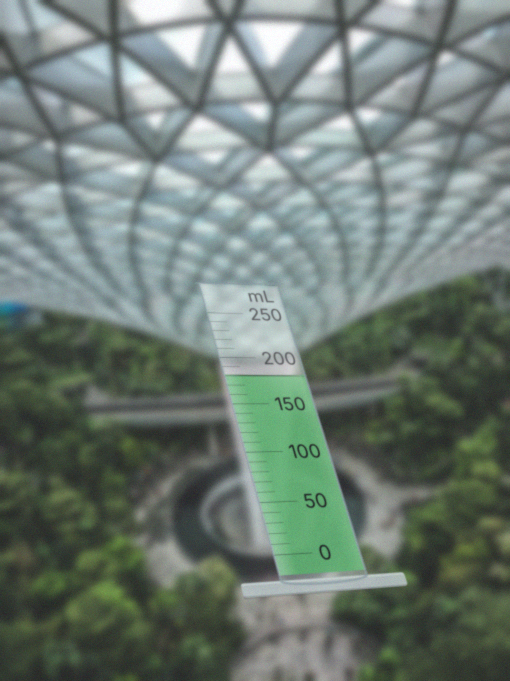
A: 180 mL
